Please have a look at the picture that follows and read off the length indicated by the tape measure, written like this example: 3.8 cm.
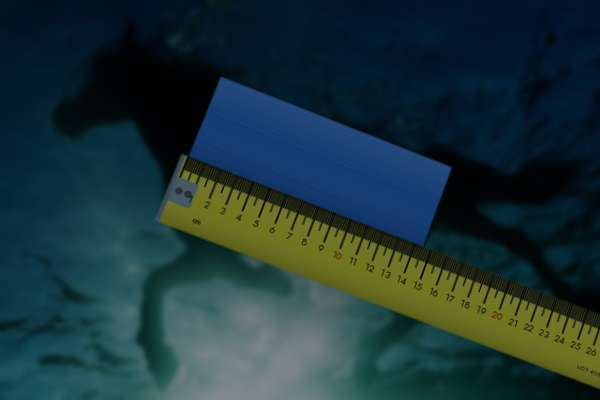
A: 14.5 cm
